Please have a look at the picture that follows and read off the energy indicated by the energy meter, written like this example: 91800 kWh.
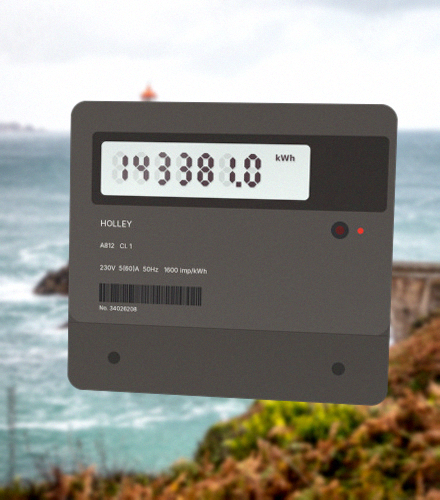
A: 143381.0 kWh
